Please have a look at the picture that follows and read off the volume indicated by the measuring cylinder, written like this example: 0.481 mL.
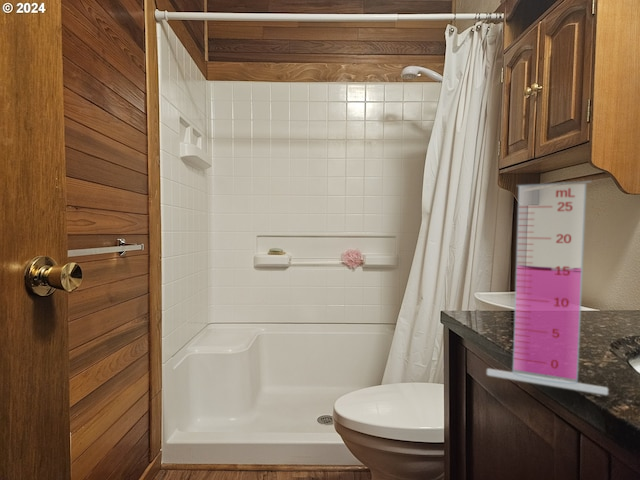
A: 15 mL
